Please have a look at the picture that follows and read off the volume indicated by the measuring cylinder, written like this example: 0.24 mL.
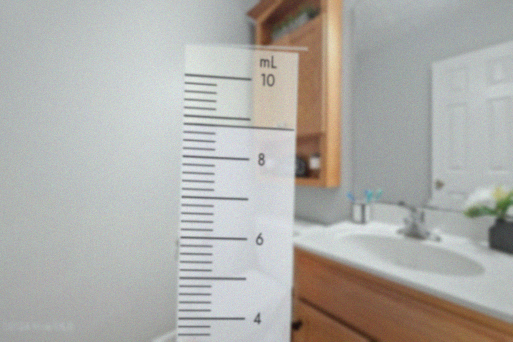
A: 8.8 mL
